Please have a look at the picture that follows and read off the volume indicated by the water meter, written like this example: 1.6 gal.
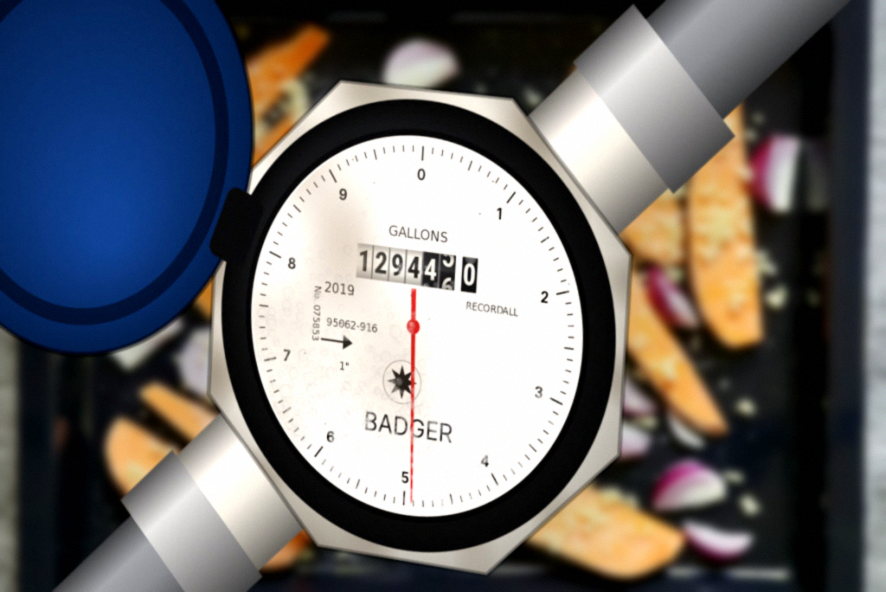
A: 1294454.9 gal
